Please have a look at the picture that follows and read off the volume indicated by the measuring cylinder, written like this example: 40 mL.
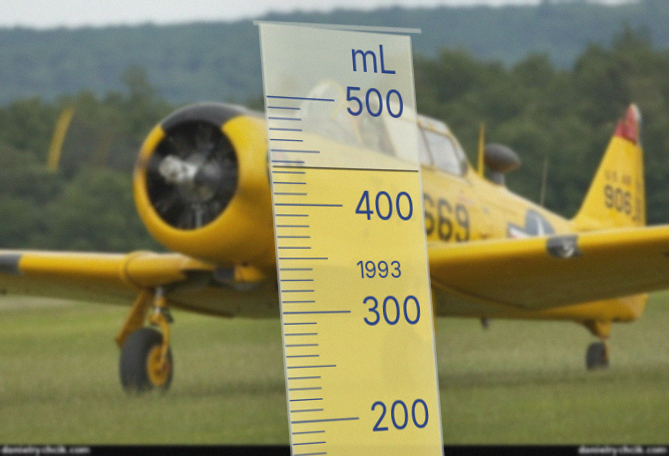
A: 435 mL
